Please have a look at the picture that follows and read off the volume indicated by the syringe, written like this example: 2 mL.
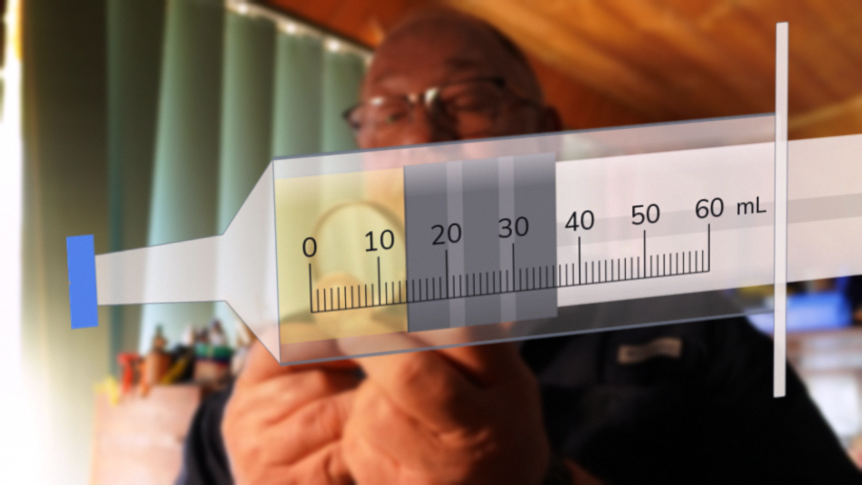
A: 14 mL
